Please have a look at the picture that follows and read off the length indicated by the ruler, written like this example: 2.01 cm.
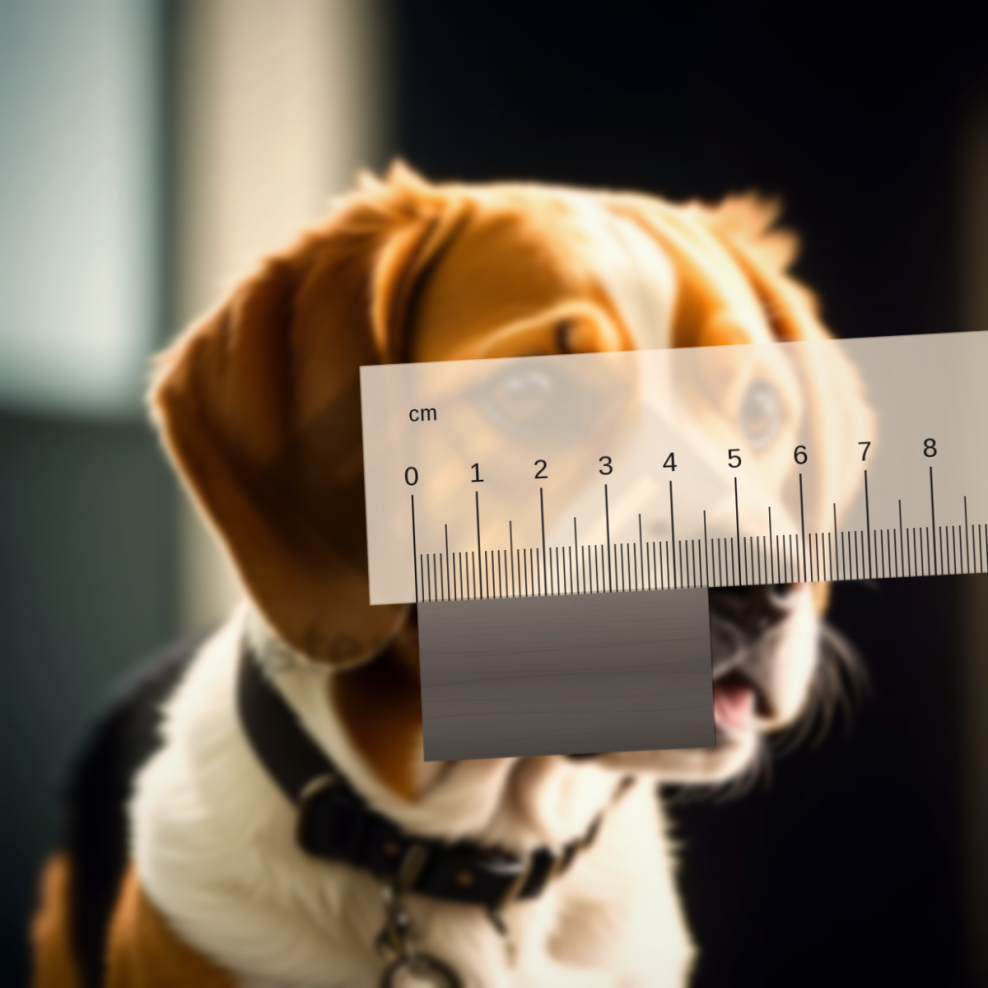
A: 4.5 cm
